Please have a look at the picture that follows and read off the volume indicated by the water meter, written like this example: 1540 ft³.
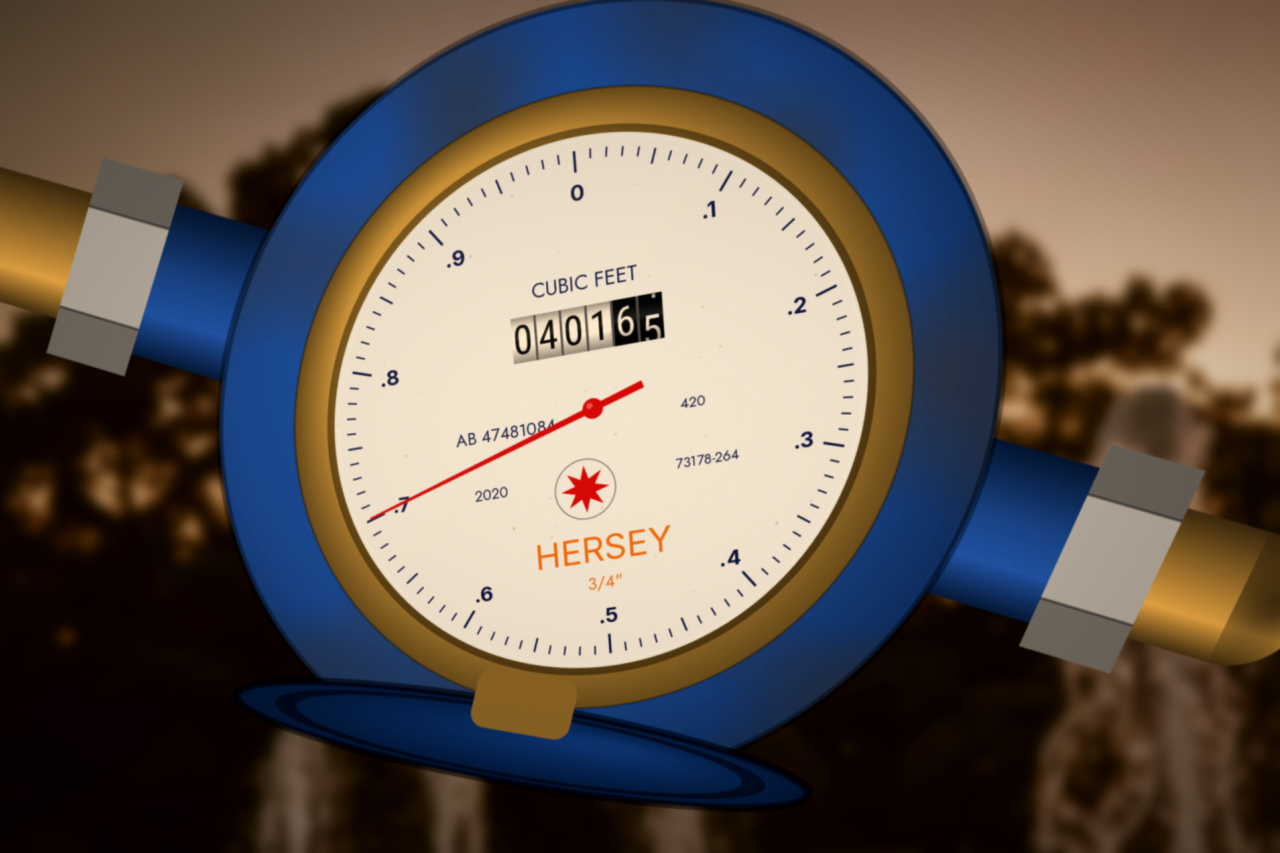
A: 40164.70 ft³
